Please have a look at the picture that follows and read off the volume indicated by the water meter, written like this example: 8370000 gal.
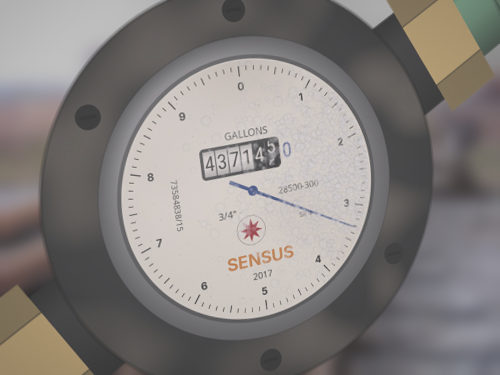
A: 4371453.3 gal
